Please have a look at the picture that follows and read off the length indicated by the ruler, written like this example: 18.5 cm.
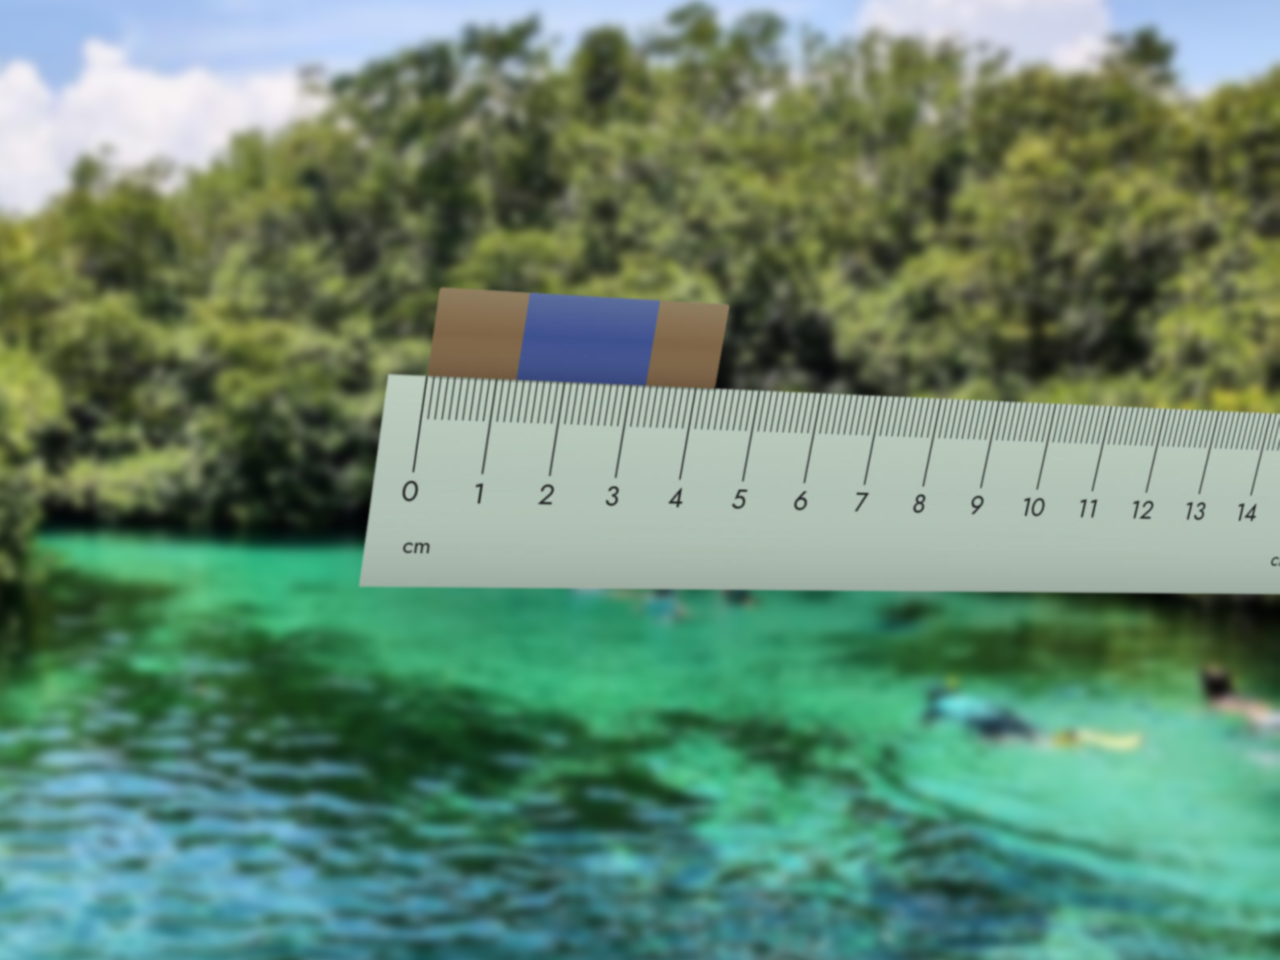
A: 4.3 cm
